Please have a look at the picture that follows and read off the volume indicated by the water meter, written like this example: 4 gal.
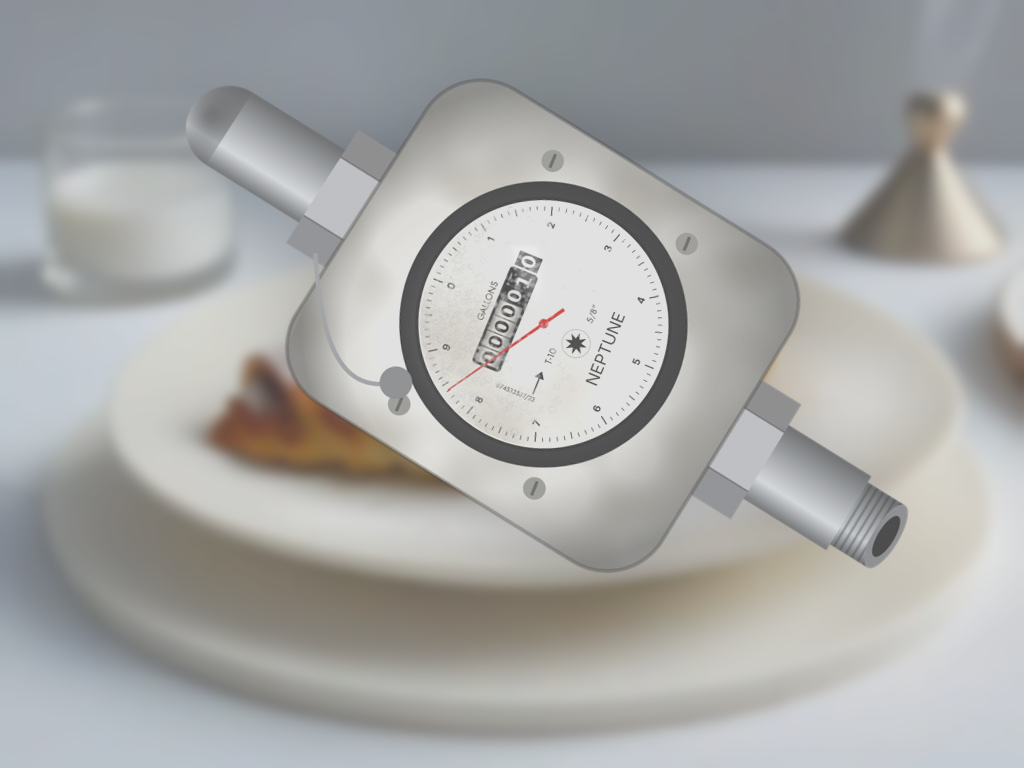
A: 8.4 gal
